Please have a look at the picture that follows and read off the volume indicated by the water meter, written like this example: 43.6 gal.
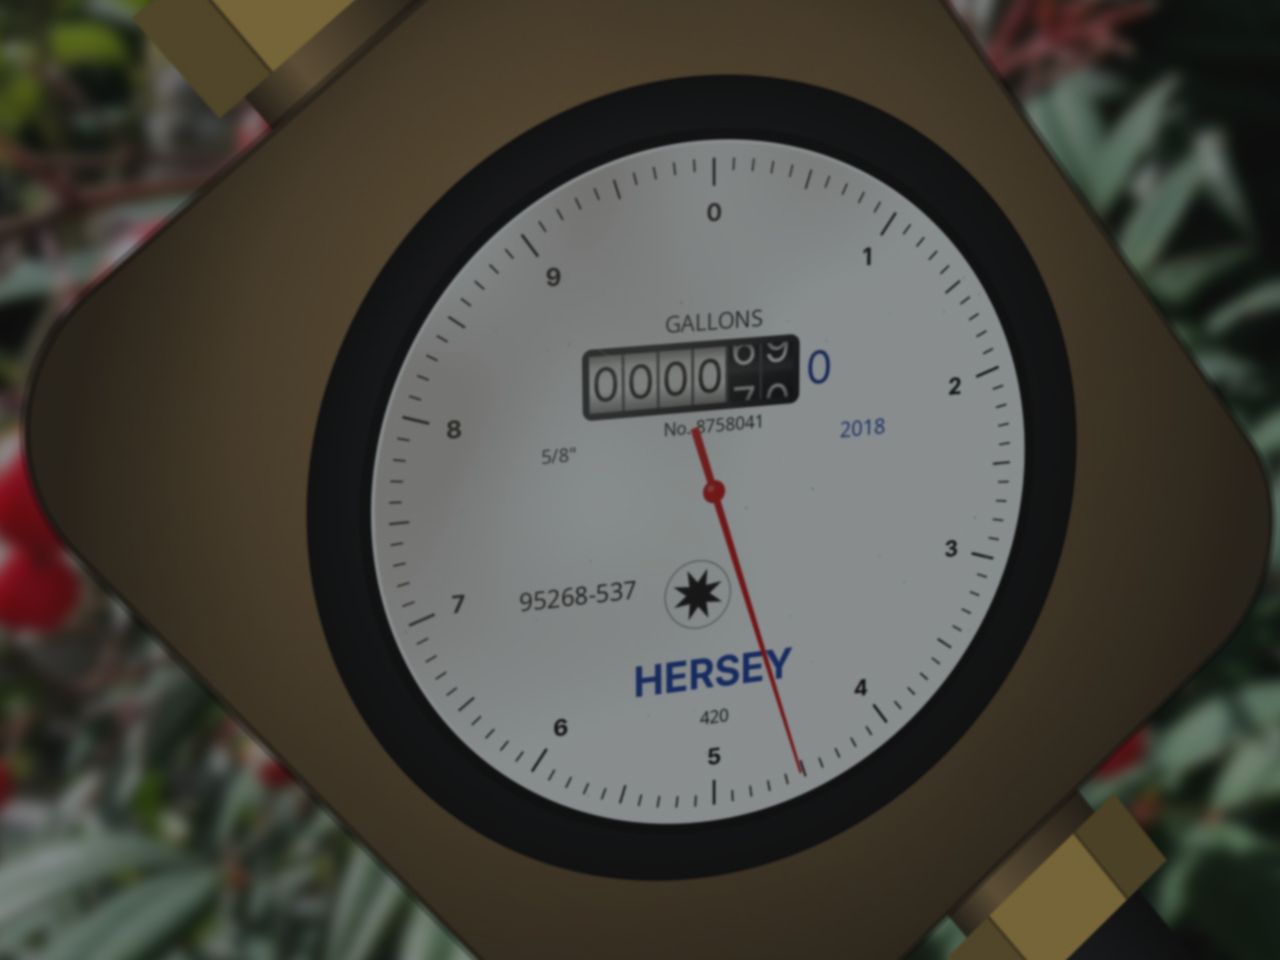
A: 694.5 gal
